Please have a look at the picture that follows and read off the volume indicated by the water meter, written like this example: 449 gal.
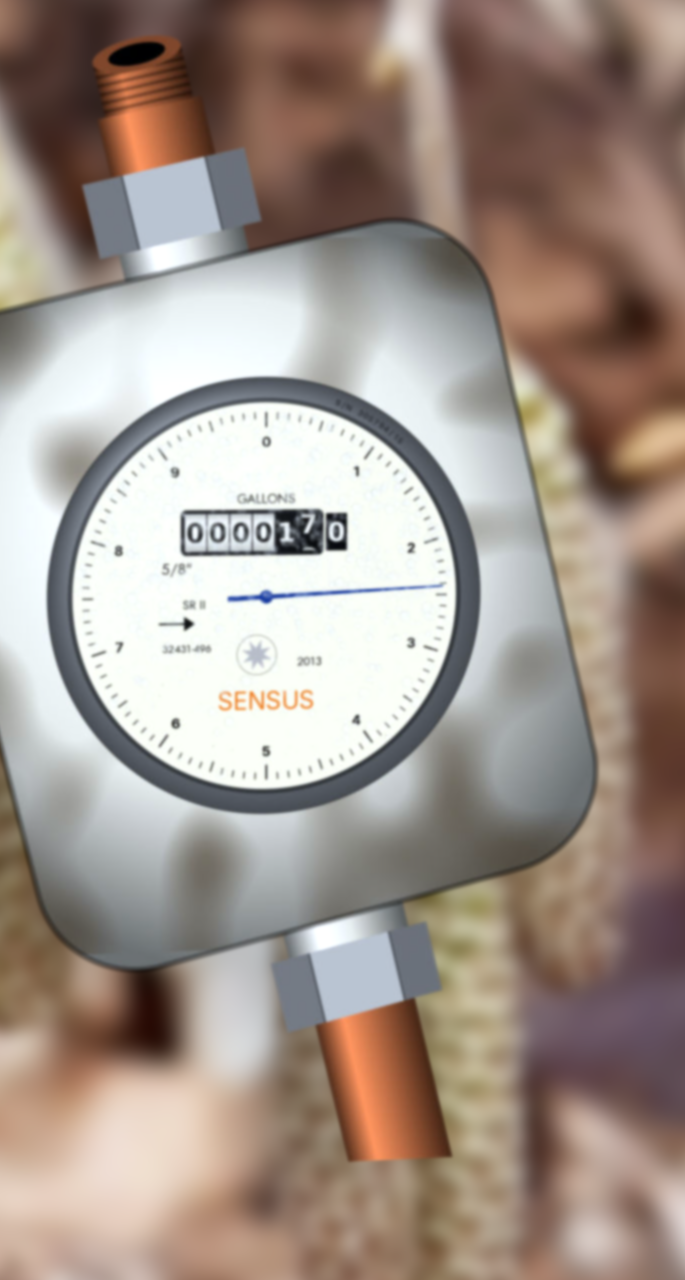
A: 172.4 gal
